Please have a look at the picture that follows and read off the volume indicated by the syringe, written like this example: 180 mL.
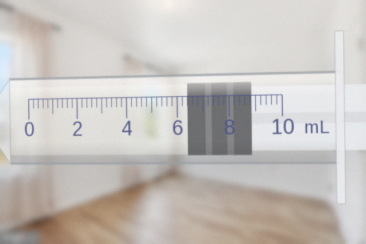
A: 6.4 mL
